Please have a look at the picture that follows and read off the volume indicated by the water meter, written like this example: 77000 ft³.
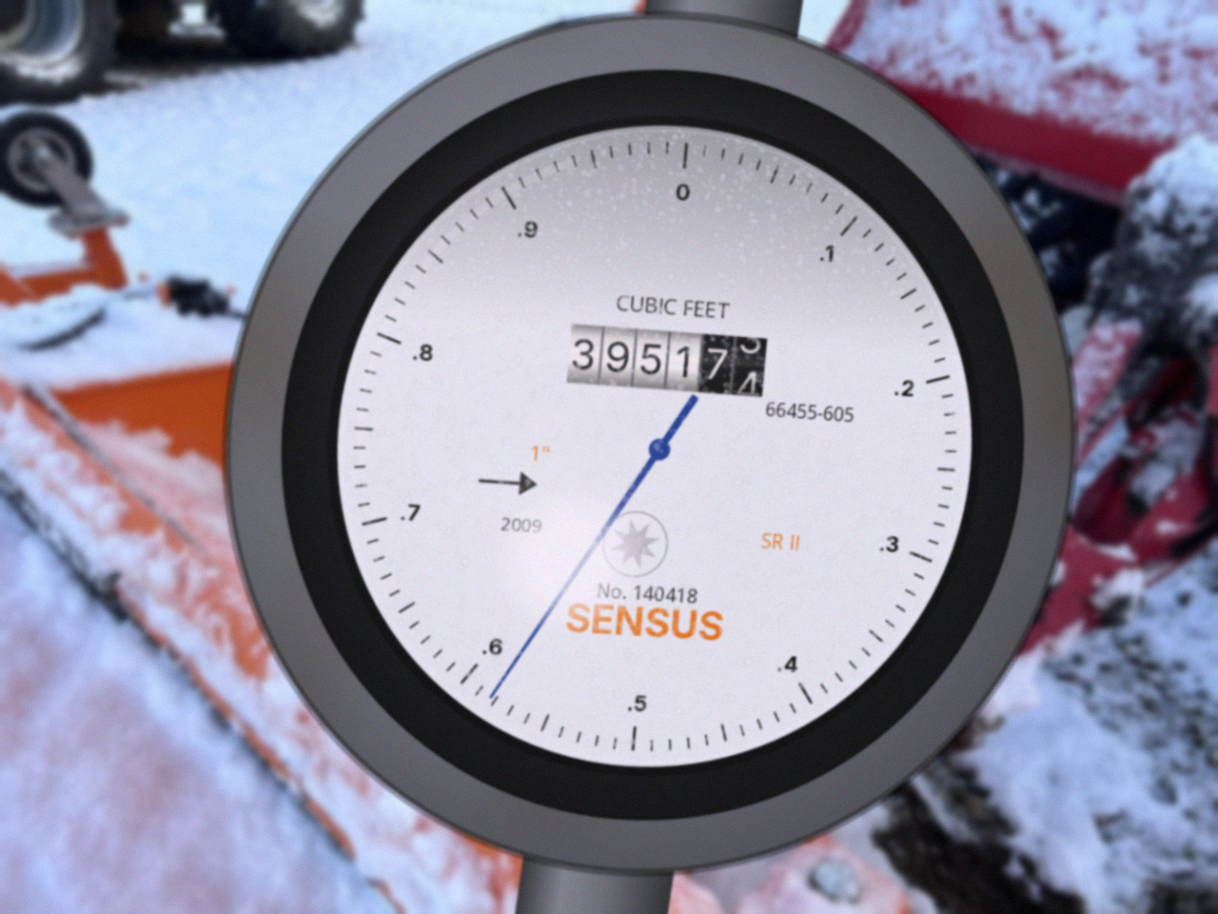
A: 395173.58 ft³
